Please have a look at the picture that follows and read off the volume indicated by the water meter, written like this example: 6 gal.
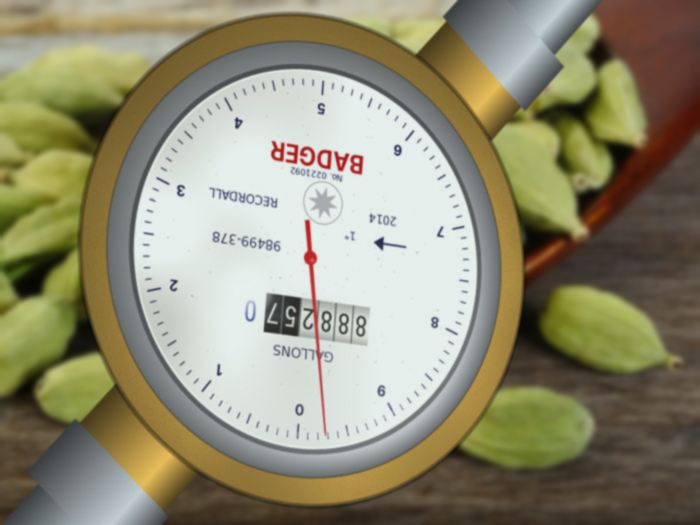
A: 8882569.7 gal
